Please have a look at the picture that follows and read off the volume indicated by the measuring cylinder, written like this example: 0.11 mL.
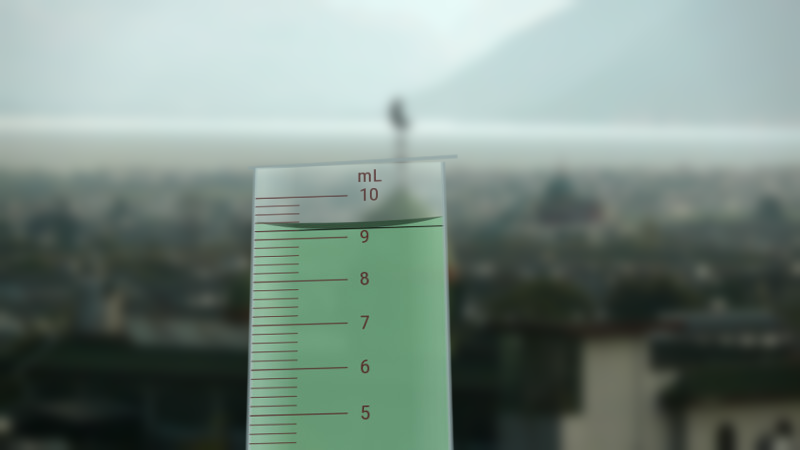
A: 9.2 mL
